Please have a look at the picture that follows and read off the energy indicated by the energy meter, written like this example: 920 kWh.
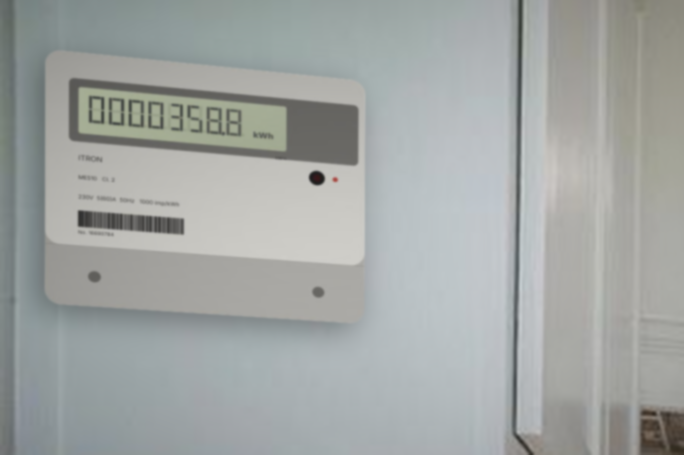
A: 358.8 kWh
